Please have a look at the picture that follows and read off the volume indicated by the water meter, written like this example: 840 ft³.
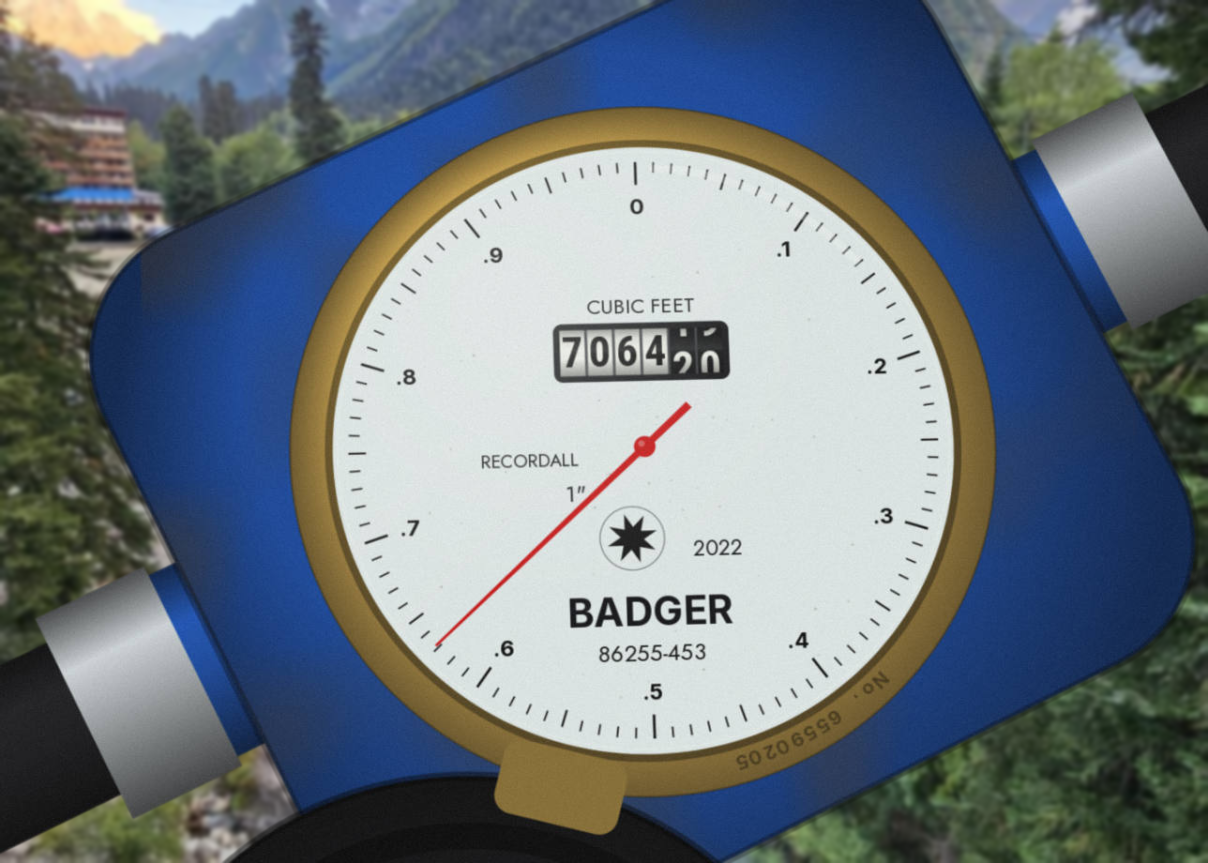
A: 706419.63 ft³
